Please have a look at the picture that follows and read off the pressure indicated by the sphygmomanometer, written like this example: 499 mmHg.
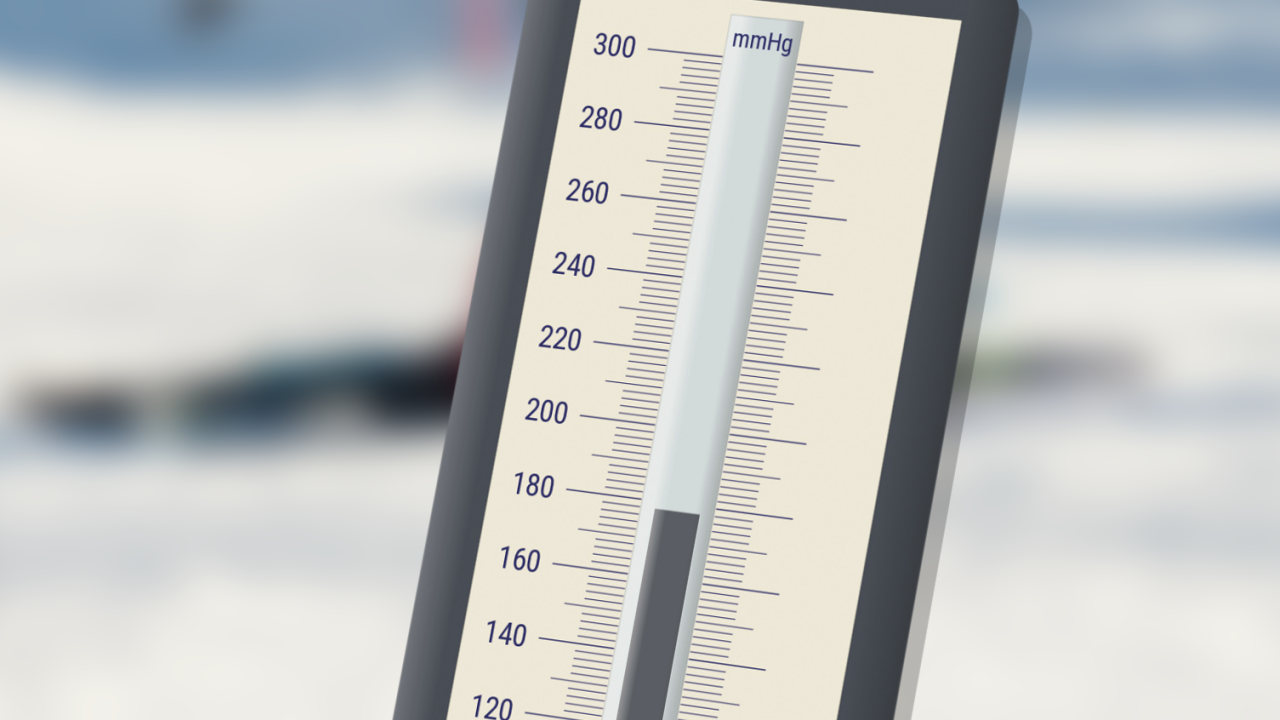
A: 178 mmHg
